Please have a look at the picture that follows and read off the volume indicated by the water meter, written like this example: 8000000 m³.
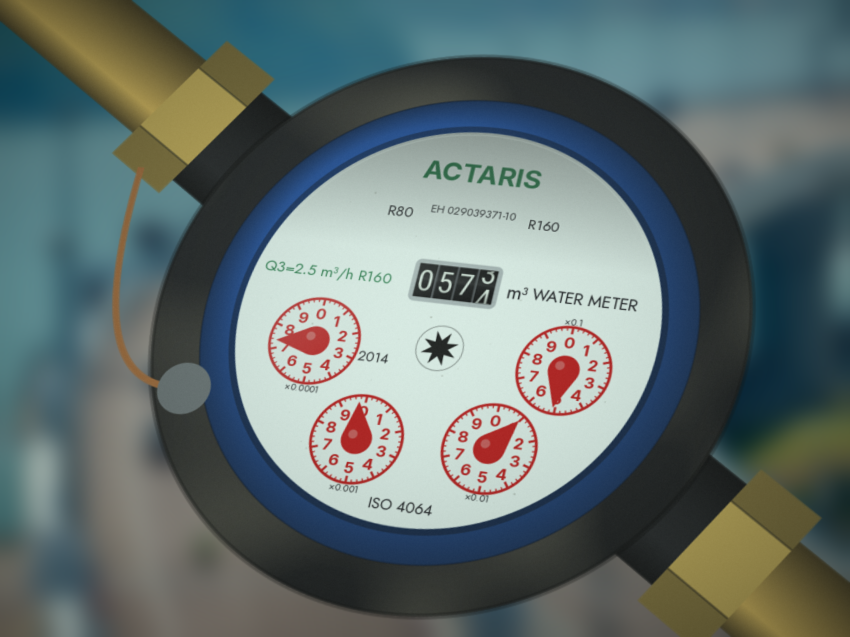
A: 573.5097 m³
